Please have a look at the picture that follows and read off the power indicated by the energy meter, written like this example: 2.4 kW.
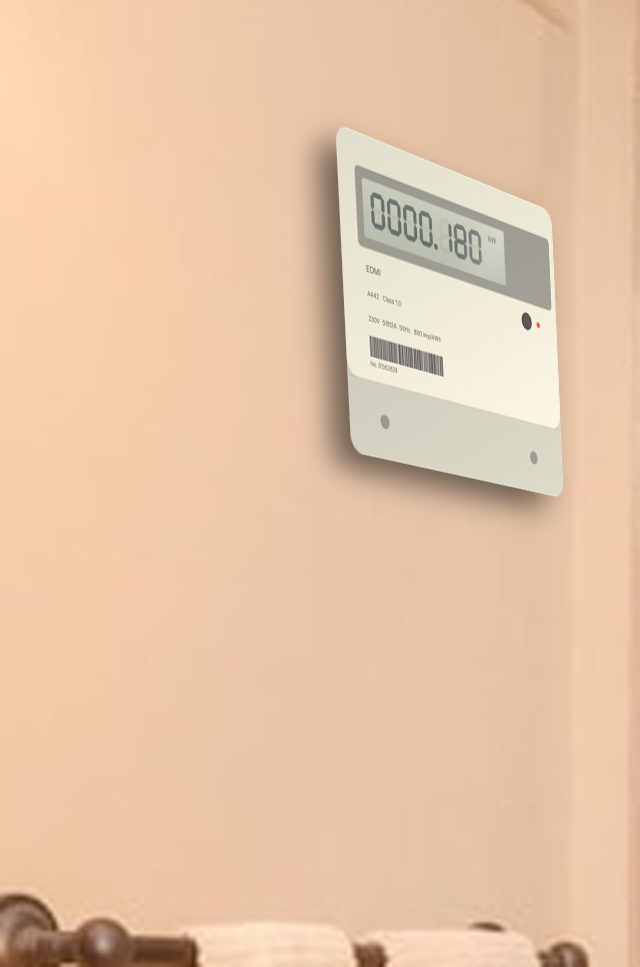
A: 0.180 kW
